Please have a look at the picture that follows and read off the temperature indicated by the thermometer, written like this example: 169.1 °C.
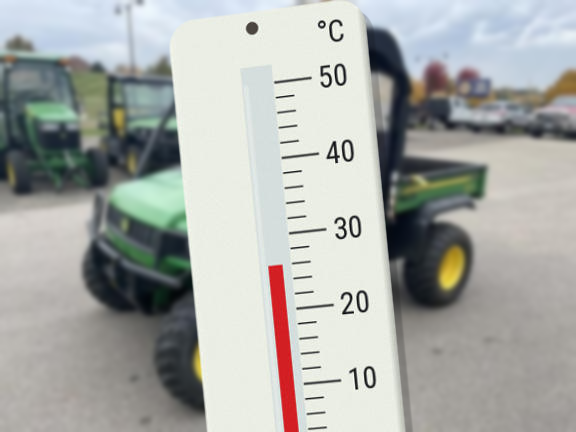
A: 26 °C
